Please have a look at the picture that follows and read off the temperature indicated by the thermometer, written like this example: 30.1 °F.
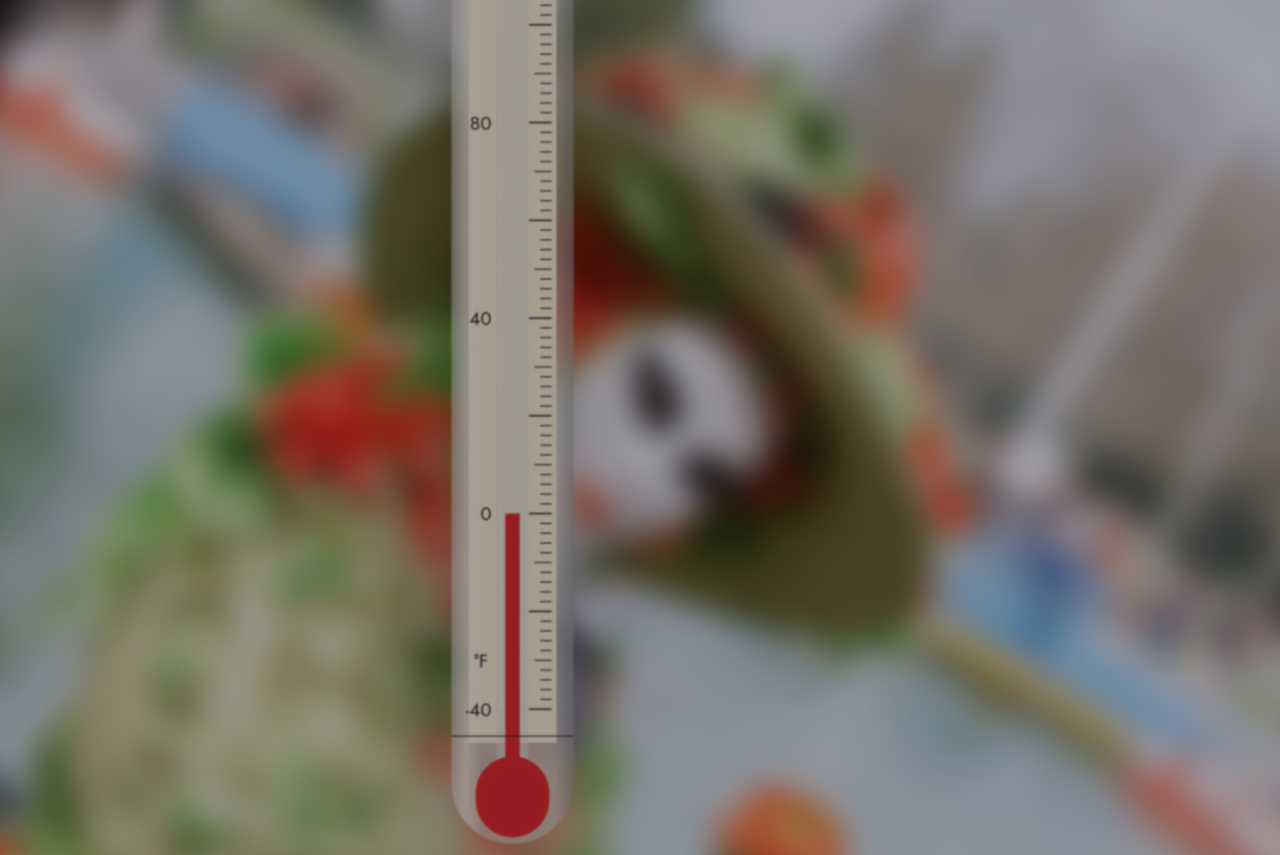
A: 0 °F
